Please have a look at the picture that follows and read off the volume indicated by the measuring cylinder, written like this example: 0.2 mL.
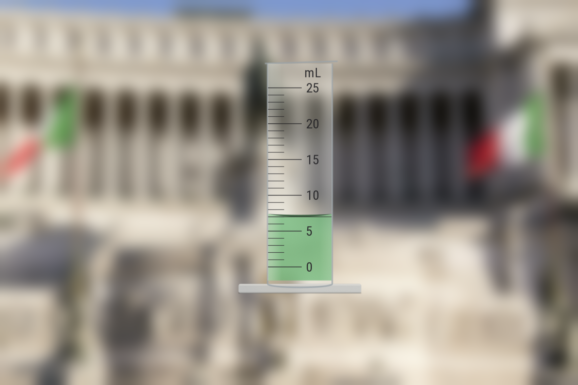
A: 7 mL
